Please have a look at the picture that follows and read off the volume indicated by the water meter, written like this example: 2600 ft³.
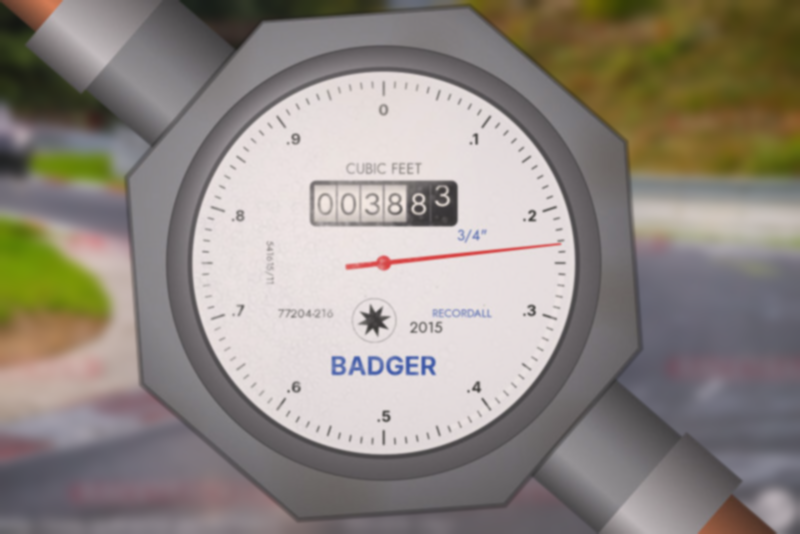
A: 3883.23 ft³
